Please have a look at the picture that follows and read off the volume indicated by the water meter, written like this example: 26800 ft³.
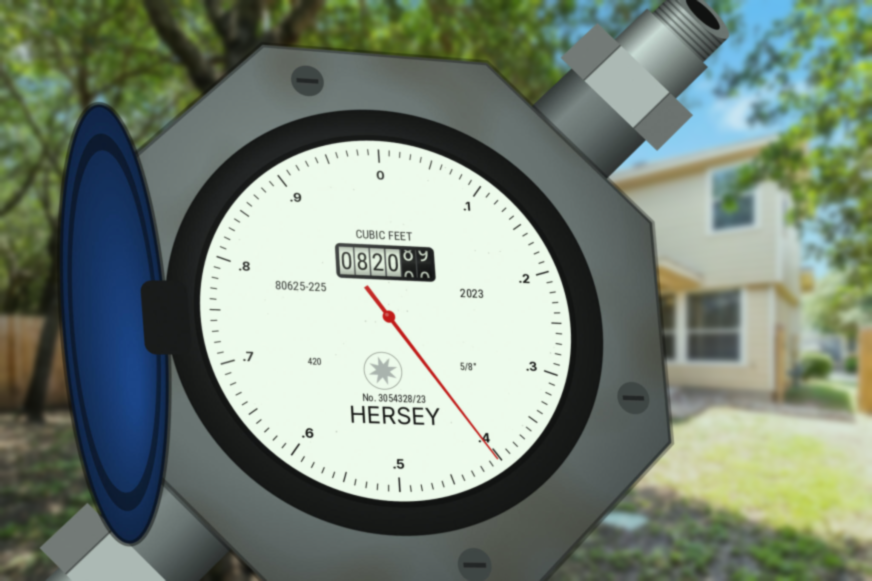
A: 82089.40 ft³
